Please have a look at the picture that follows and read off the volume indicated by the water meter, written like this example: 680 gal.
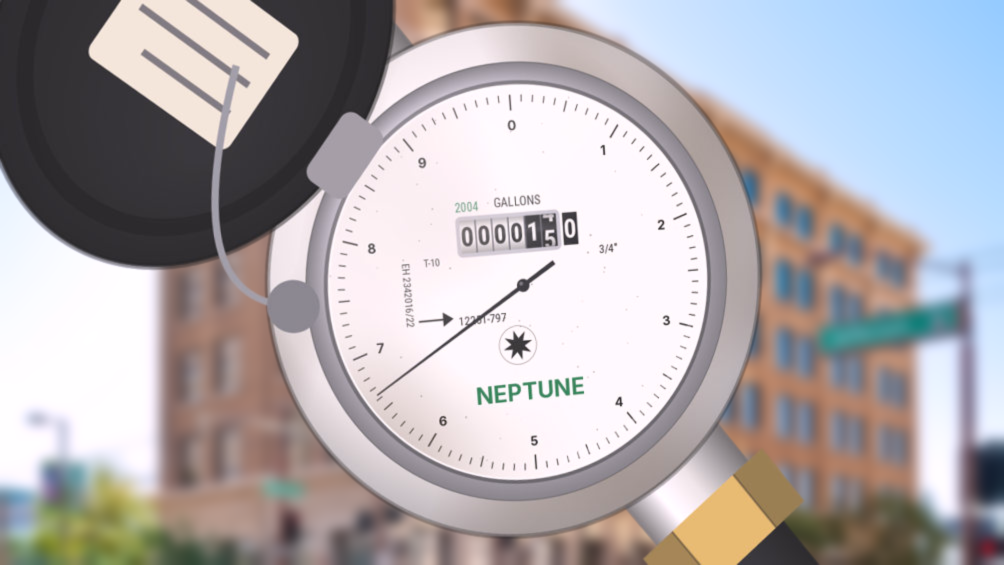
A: 146.6 gal
